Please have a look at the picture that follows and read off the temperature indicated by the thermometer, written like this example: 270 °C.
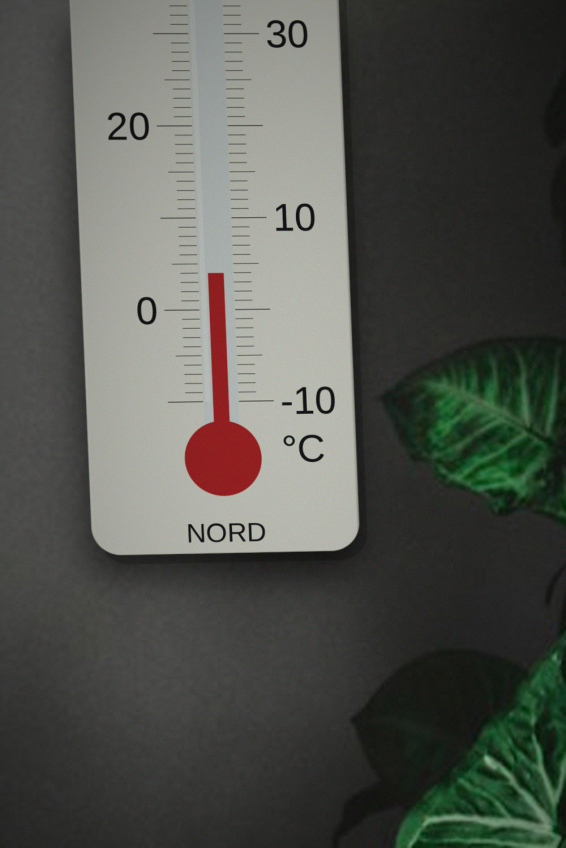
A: 4 °C
